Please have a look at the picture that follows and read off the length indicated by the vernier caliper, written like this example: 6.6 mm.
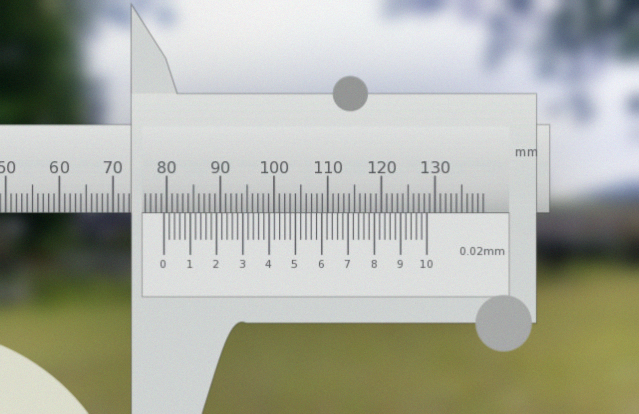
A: 79.5 mm
